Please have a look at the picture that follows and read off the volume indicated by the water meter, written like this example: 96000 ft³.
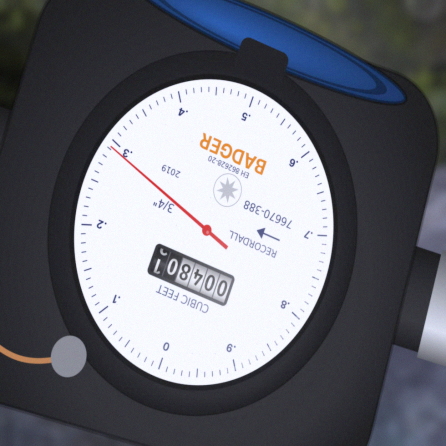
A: 4801.29 ft³
